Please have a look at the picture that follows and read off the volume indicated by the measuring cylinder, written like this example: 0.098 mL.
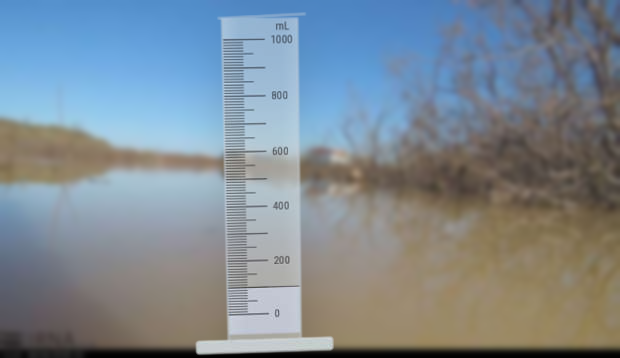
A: 100 mL
